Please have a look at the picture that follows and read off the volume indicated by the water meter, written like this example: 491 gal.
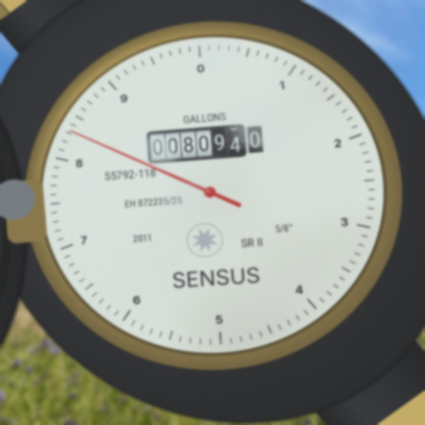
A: 80938.3 gal
